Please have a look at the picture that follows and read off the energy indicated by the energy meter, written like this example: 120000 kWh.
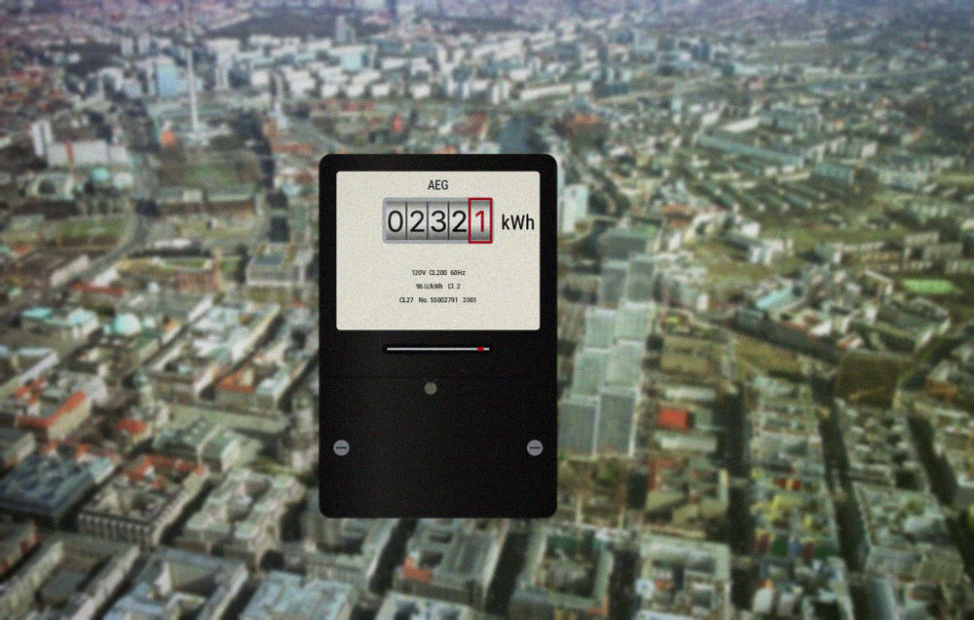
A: 232.1 kWh
